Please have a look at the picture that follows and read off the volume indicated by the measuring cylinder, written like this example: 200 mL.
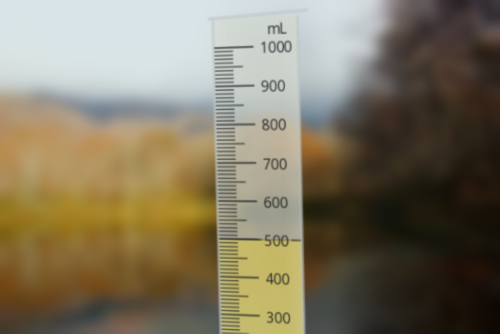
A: 500 mL
